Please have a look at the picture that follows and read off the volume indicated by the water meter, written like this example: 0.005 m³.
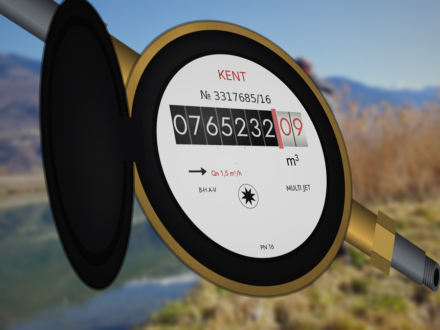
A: 765232.09 m³
